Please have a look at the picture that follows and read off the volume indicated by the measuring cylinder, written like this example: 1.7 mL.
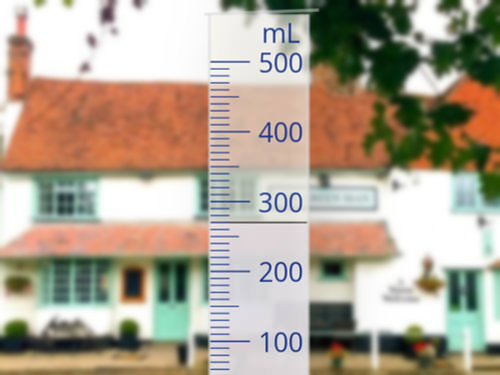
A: 270 mL
